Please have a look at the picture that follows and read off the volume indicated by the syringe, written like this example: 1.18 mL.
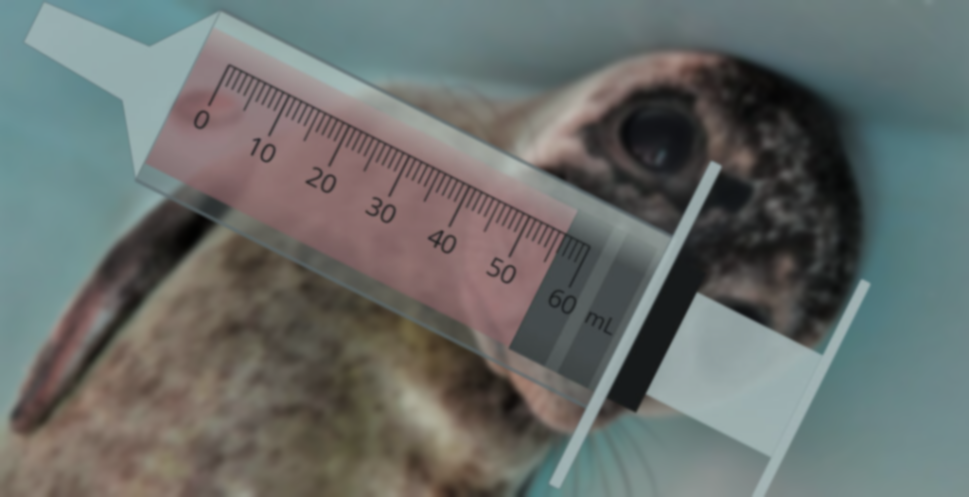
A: 56 mL
